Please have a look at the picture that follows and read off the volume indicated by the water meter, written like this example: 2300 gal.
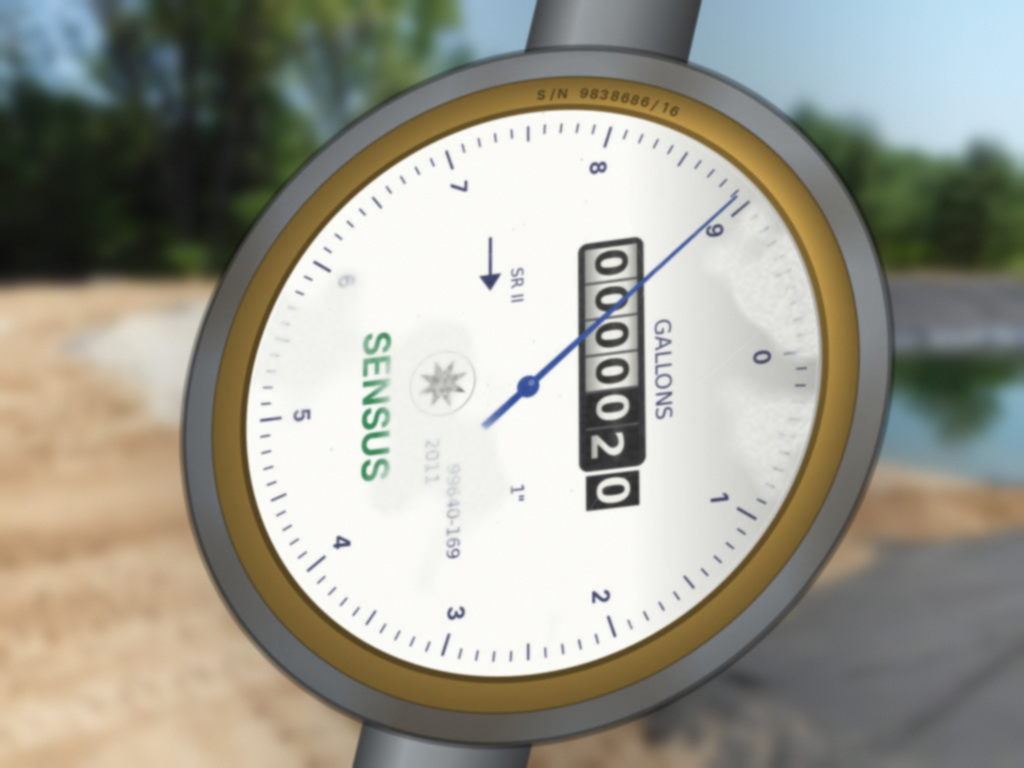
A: 18.9 gal
